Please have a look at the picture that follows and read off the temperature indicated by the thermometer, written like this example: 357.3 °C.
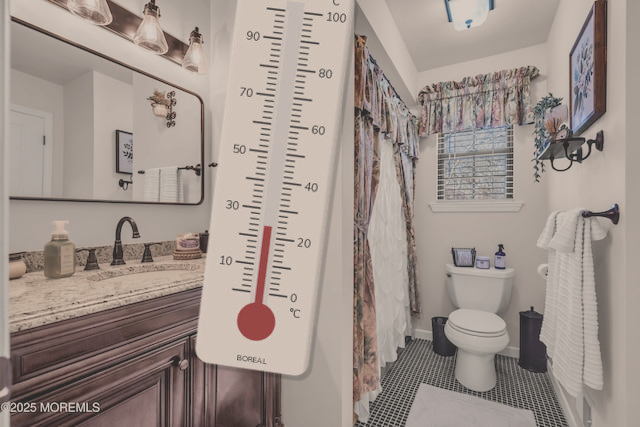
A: 24 °C
